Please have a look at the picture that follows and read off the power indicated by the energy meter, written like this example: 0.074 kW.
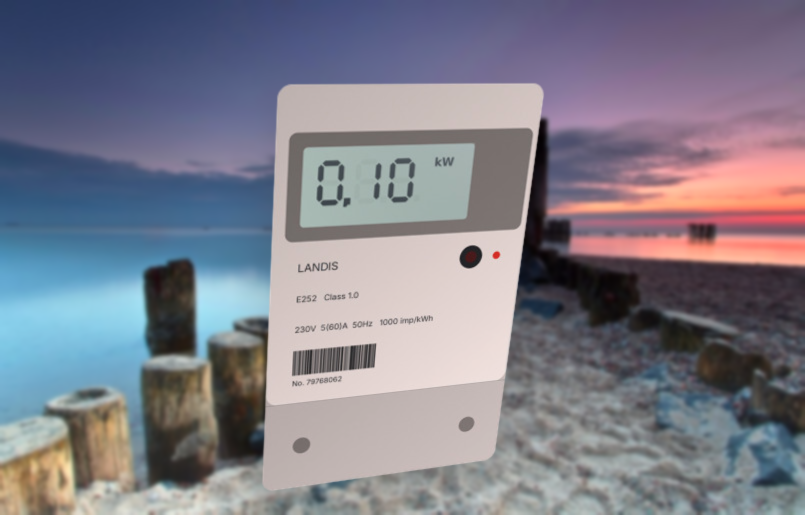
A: 0.10 kW
